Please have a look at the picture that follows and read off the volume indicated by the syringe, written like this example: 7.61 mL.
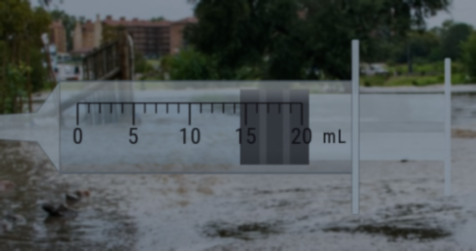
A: 14.5 mL
